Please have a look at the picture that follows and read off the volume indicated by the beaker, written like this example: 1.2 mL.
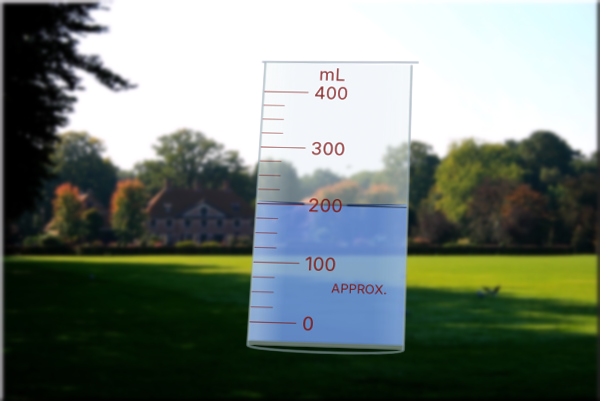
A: 200 mL
